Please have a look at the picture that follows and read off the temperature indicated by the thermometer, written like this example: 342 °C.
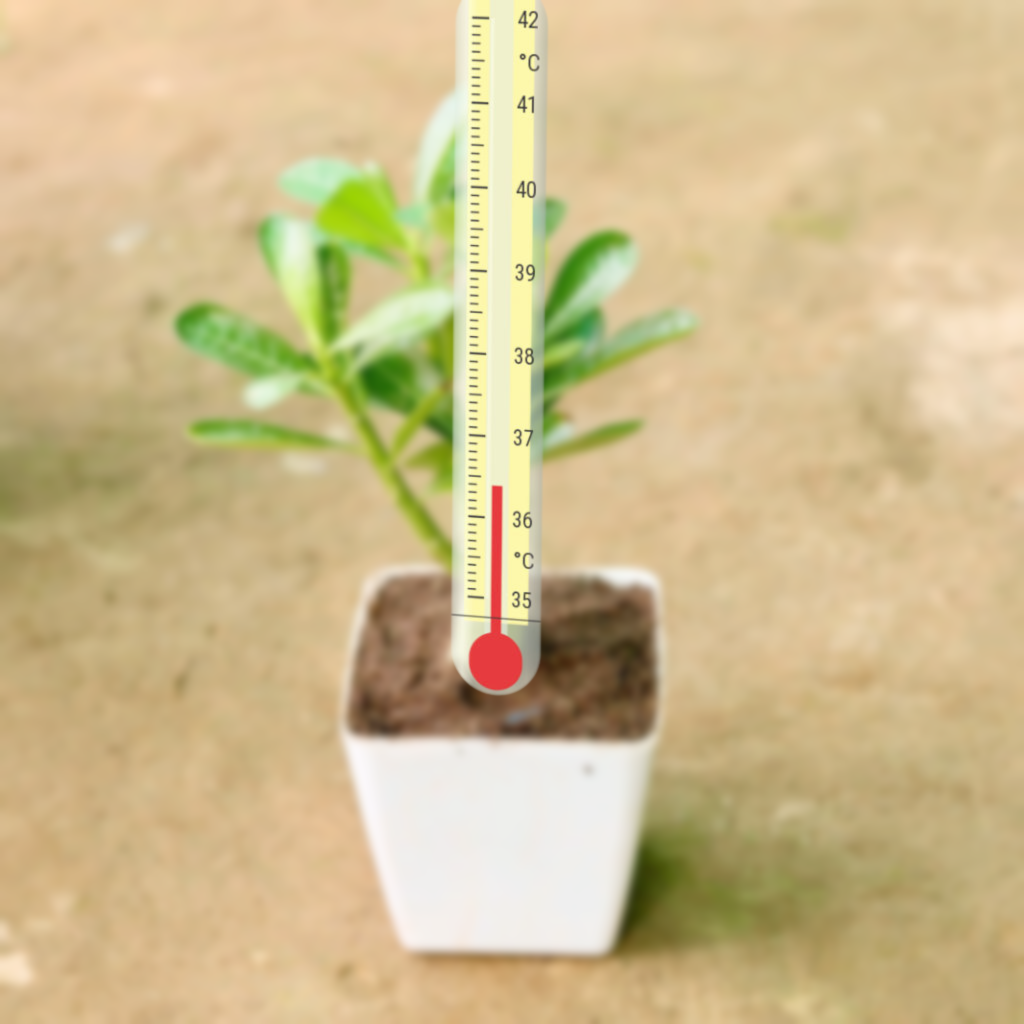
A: 36.4 °C
